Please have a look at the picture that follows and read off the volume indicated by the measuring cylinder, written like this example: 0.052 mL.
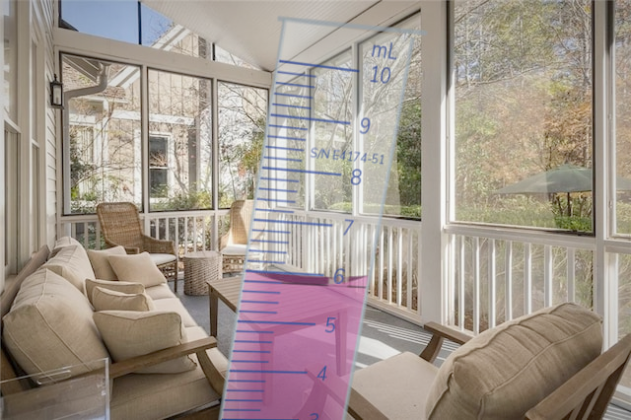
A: 5.8 mL
